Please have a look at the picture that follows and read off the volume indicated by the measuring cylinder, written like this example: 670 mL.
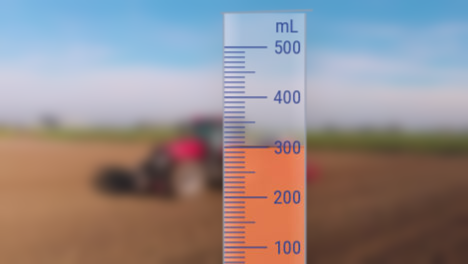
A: 300 mL
